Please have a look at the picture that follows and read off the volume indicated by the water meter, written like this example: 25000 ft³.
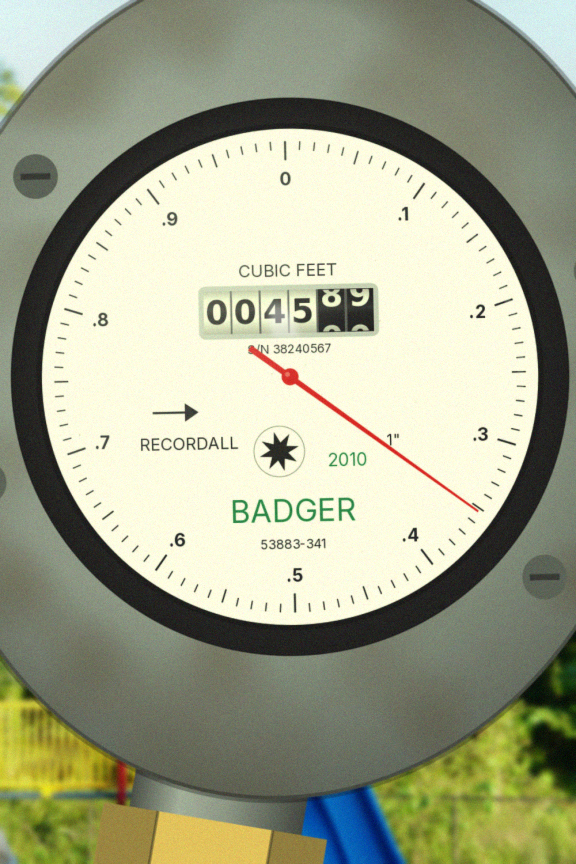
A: 4589.35 ft³
